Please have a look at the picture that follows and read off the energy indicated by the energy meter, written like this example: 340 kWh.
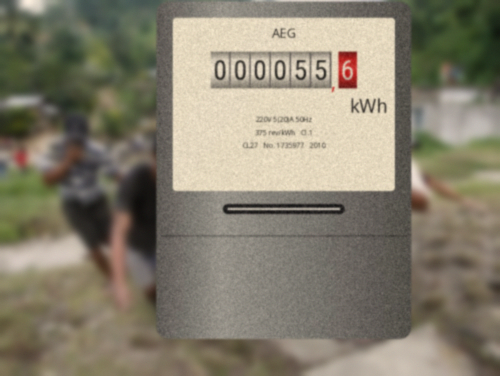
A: 55.6 kWh
